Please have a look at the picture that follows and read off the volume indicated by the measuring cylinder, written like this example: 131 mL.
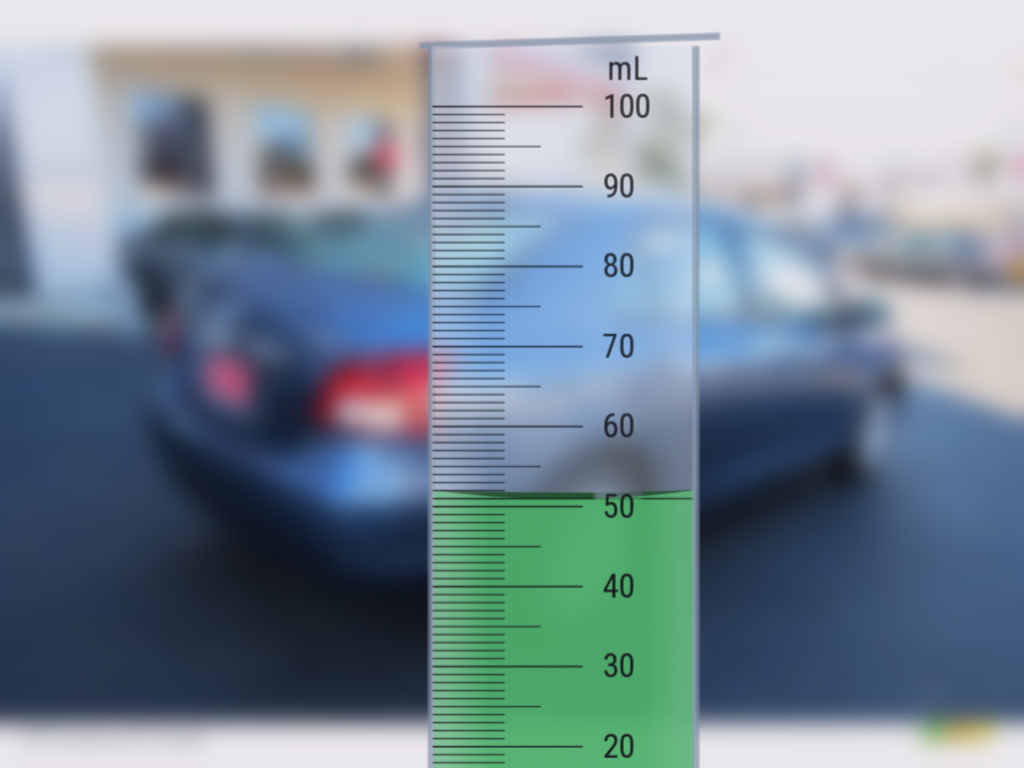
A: 51 mL
